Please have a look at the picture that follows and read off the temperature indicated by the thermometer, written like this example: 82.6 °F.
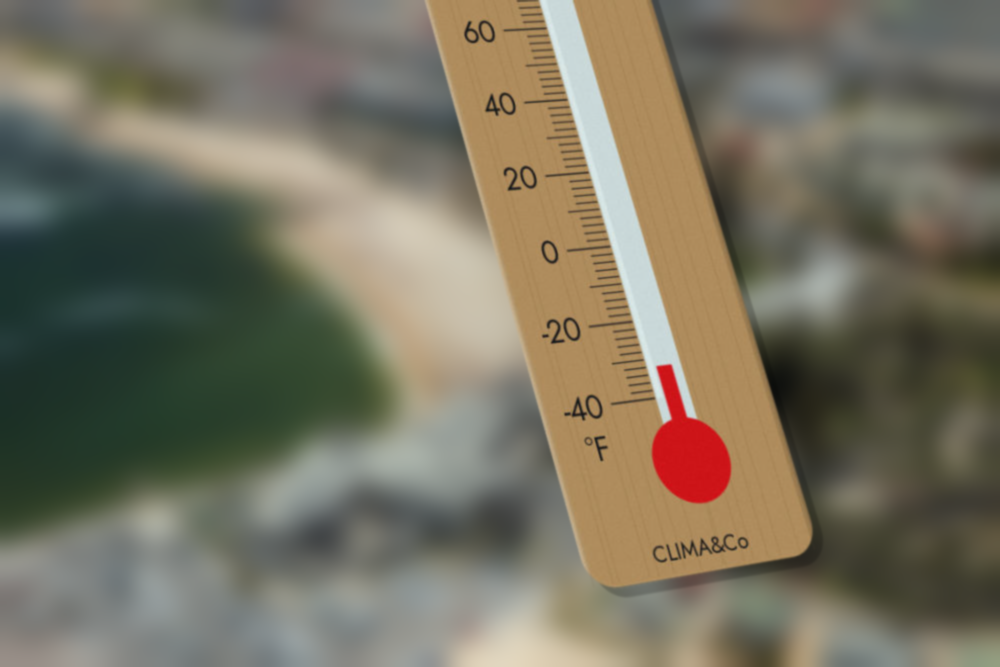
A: -32 °F
